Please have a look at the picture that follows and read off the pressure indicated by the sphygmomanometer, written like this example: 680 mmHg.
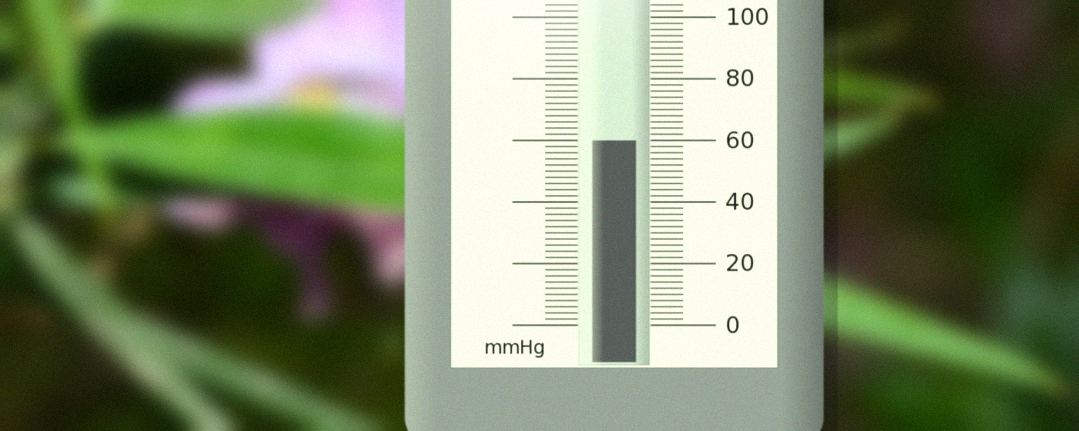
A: 60 mmHg
